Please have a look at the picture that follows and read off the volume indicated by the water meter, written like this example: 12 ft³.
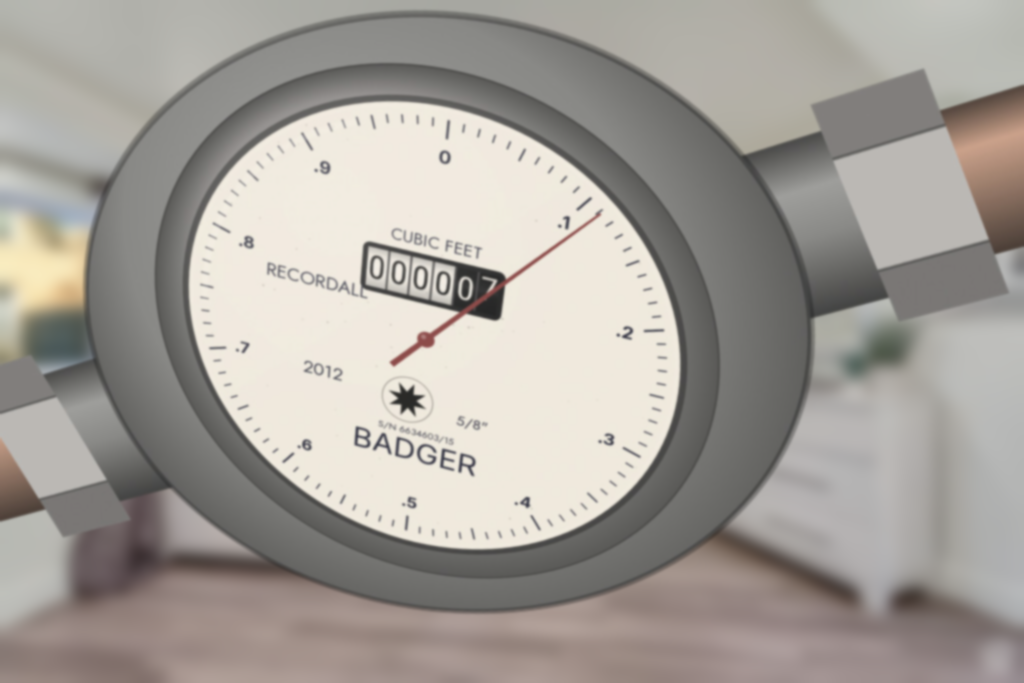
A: 7.11 ft³
